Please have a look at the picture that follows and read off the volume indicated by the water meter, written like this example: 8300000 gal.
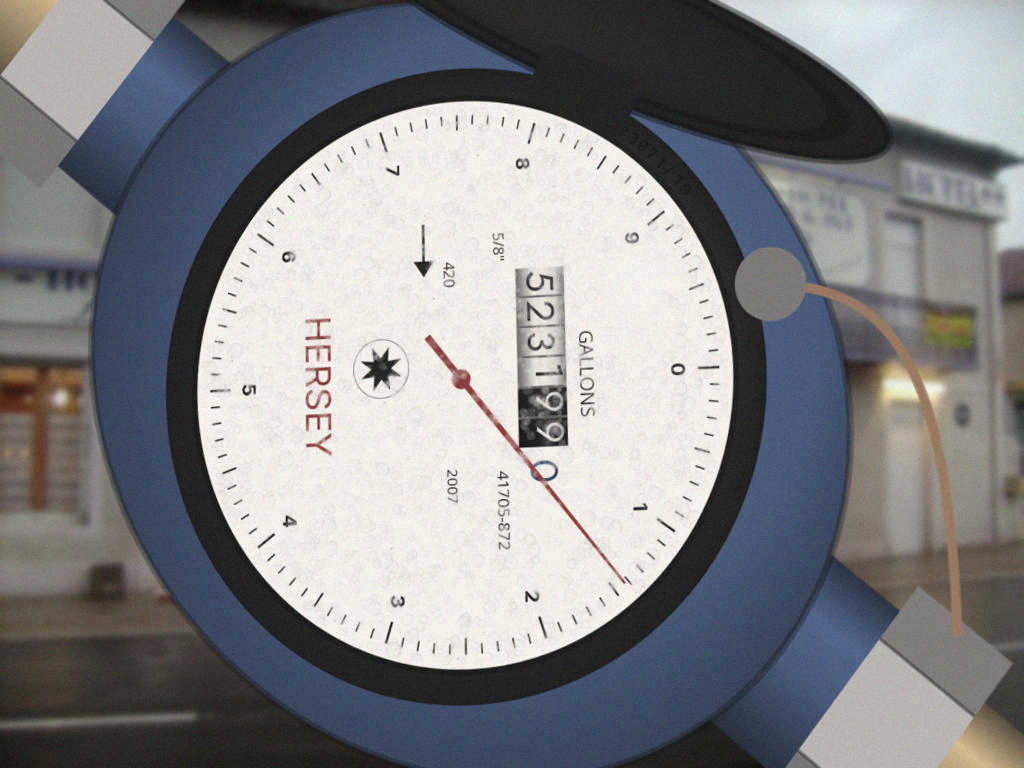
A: 5231991.4 gal
